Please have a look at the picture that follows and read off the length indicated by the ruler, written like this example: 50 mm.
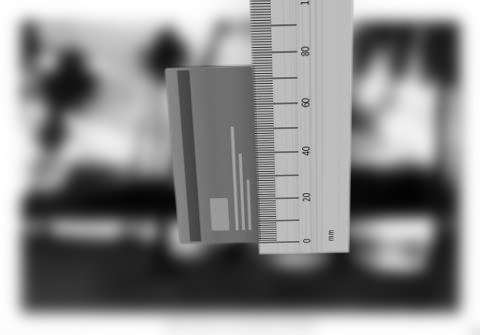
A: 75 mm
